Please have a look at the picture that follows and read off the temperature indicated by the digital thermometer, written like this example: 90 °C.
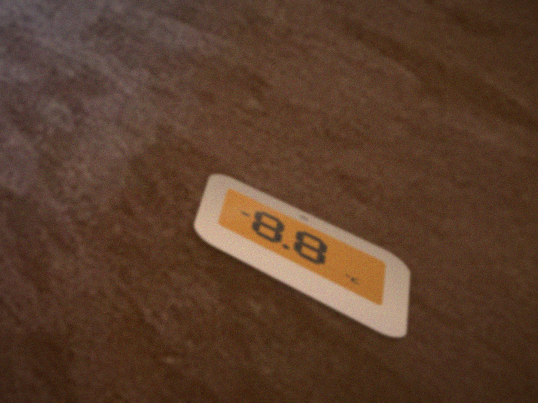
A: -8.8 °C
